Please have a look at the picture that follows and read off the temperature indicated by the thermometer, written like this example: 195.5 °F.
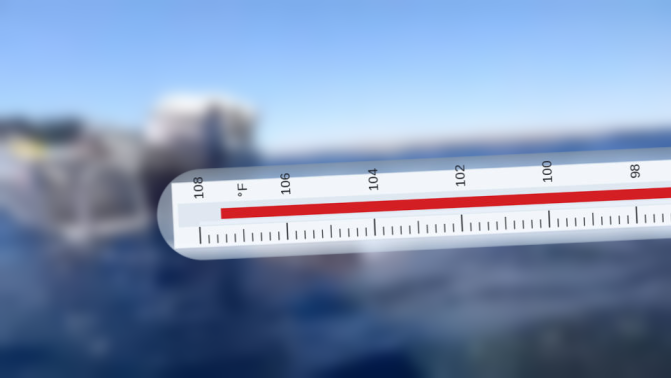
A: 107.5 °F
